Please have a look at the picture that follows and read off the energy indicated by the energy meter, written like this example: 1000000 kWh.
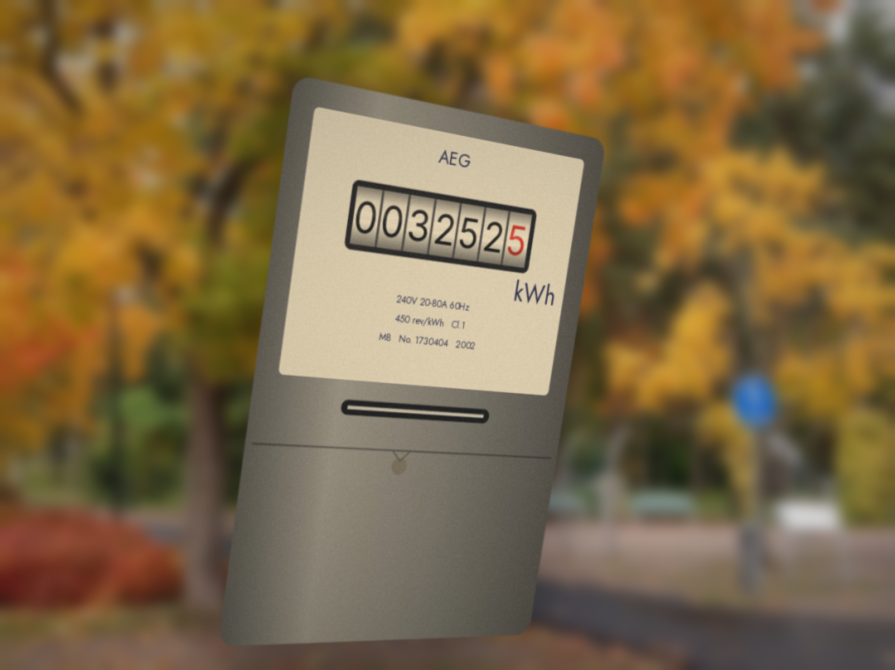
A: 3252.5 kWh
